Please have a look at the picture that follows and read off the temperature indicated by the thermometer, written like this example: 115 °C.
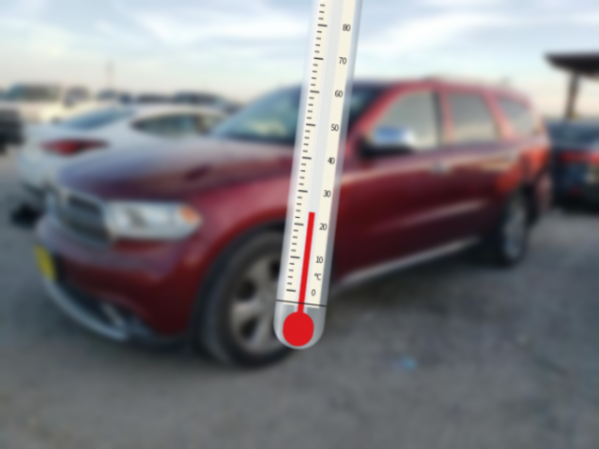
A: 24 °C
